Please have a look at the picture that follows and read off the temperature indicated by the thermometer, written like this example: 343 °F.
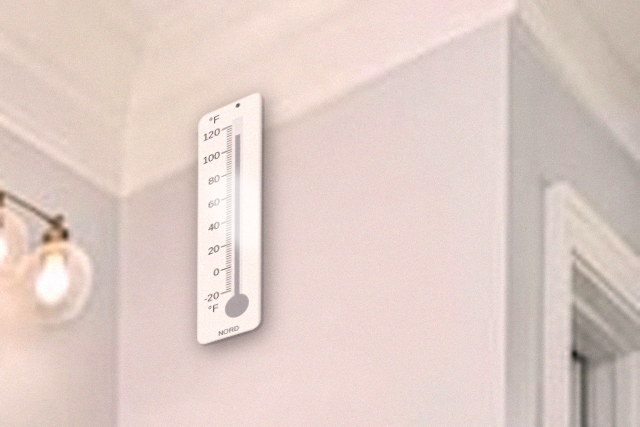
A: 110 °F
